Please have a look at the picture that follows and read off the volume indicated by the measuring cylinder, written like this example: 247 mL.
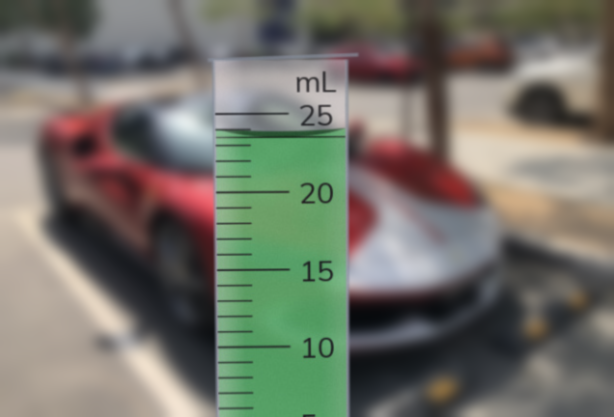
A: 23.5 mL
